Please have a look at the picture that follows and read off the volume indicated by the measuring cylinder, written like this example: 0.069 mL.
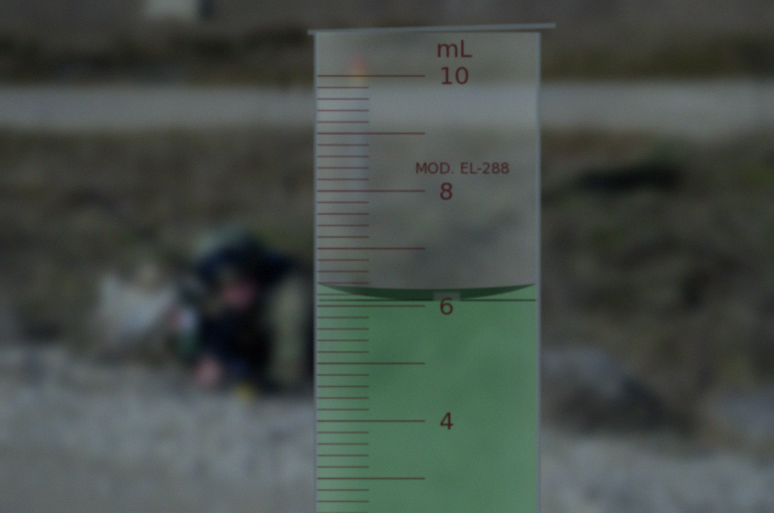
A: 6.1 mL
